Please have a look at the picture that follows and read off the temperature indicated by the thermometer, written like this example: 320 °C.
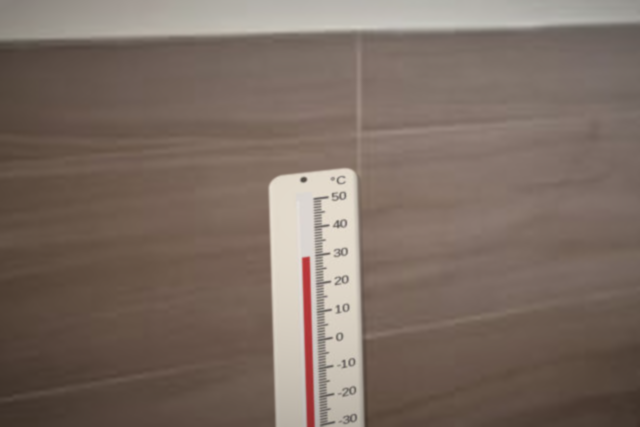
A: 30 °C
